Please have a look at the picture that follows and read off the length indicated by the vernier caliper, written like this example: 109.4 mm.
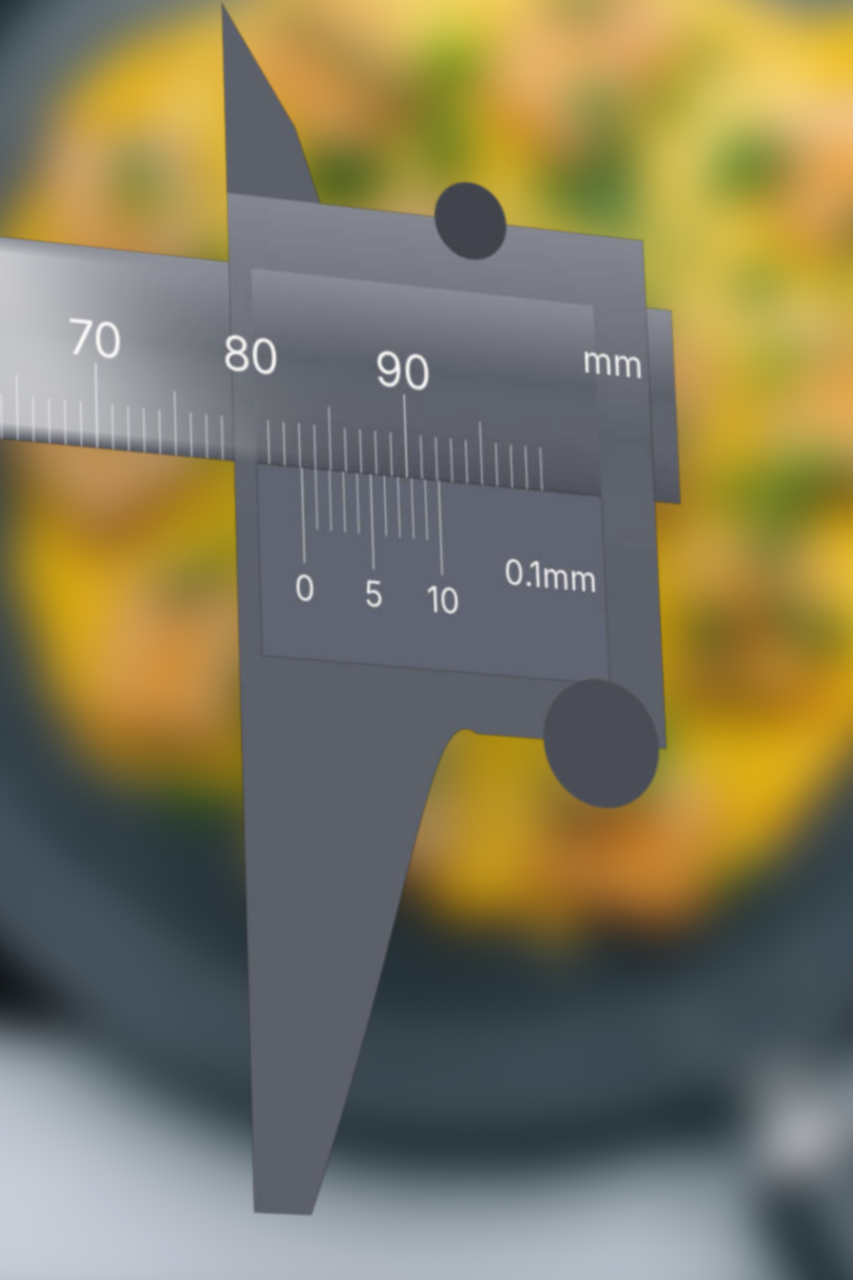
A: 83.1 mm
